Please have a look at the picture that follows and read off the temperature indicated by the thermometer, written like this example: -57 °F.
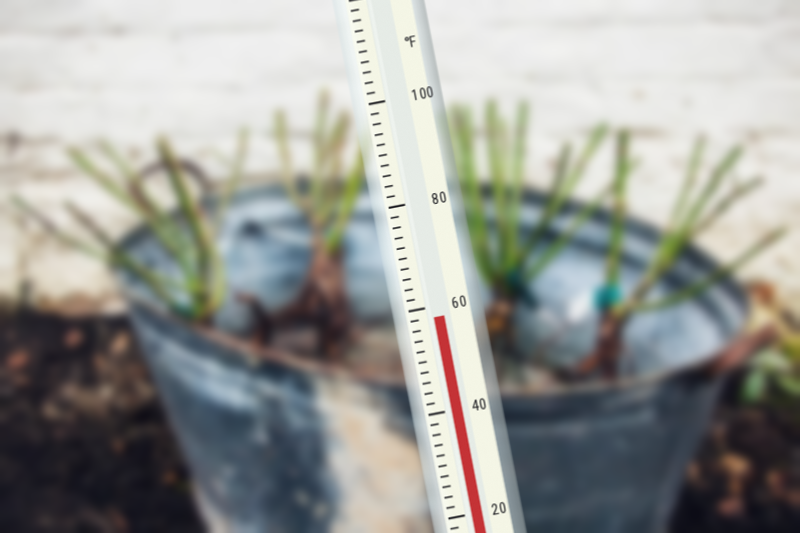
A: 58 °F
